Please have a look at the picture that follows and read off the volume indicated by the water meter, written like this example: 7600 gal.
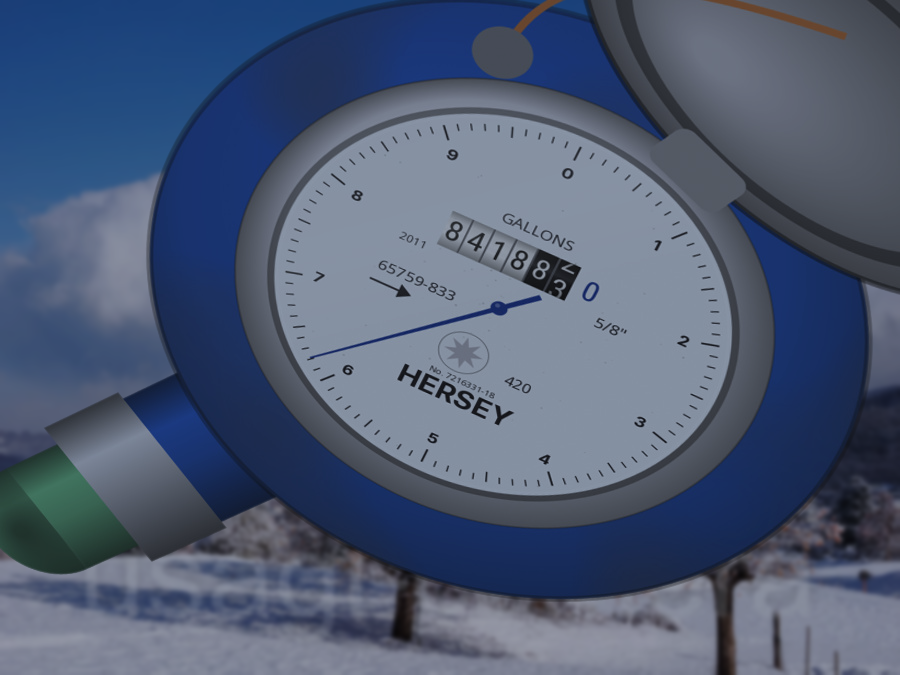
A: 8418826.2 gal
